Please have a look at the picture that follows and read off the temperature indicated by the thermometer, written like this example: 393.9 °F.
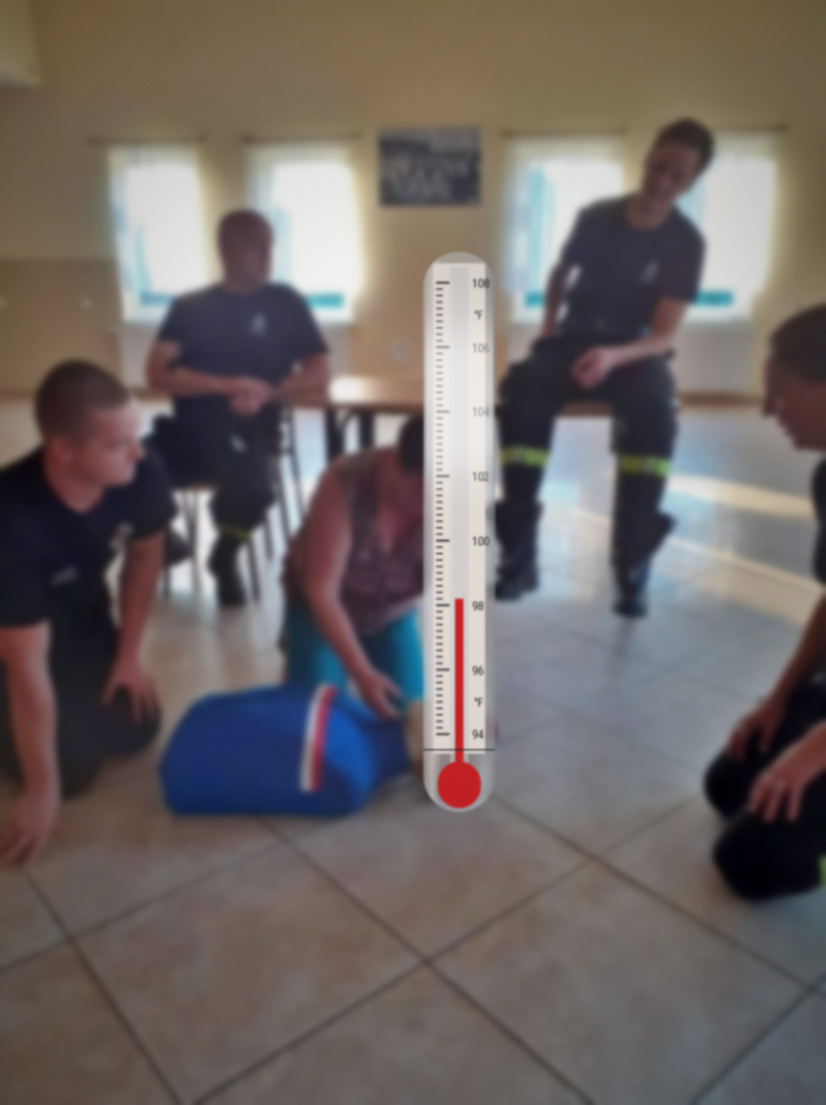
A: 98.2 °F
